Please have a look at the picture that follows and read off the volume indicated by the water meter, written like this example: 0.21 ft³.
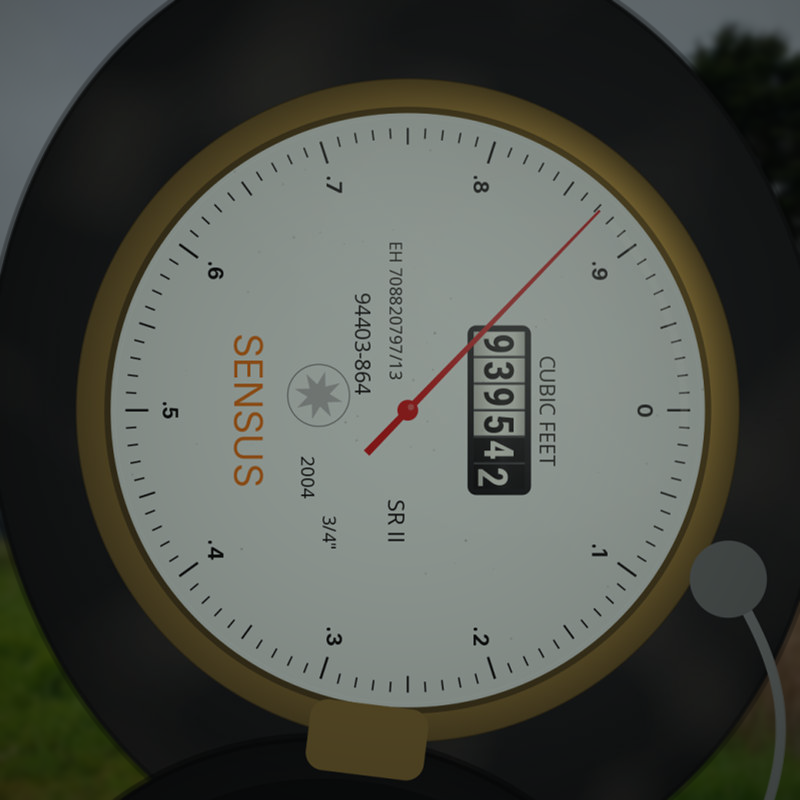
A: 939541.87 ft³
